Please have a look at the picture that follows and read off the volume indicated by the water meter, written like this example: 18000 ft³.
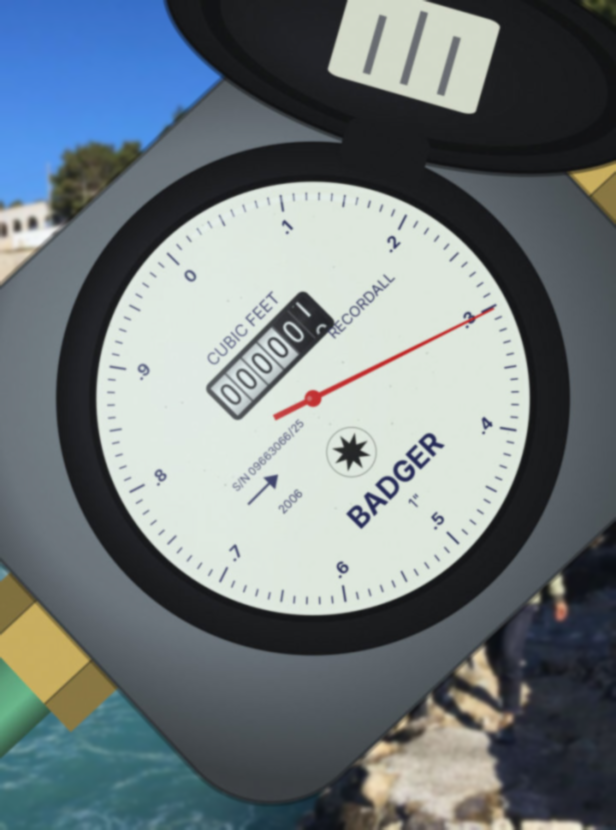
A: 1.30 ft³
